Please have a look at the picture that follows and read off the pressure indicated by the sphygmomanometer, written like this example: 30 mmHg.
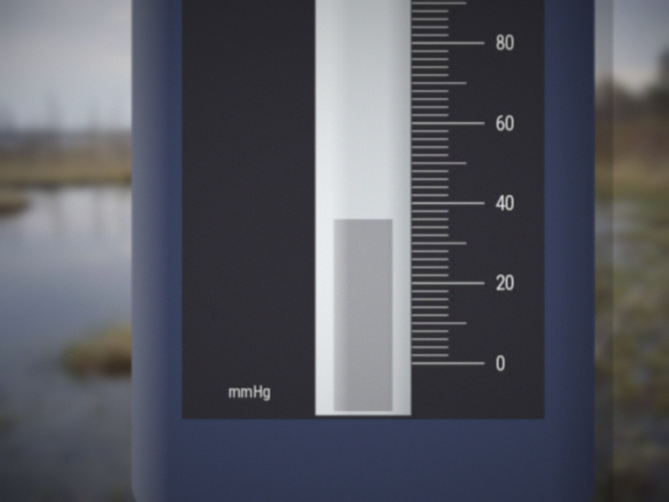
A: 36 mmHg
